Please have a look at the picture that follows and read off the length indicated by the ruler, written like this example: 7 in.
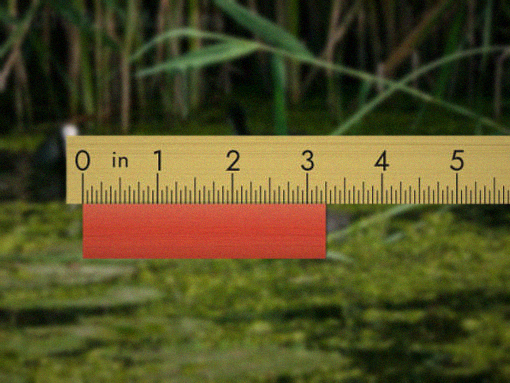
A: 3.25 in
